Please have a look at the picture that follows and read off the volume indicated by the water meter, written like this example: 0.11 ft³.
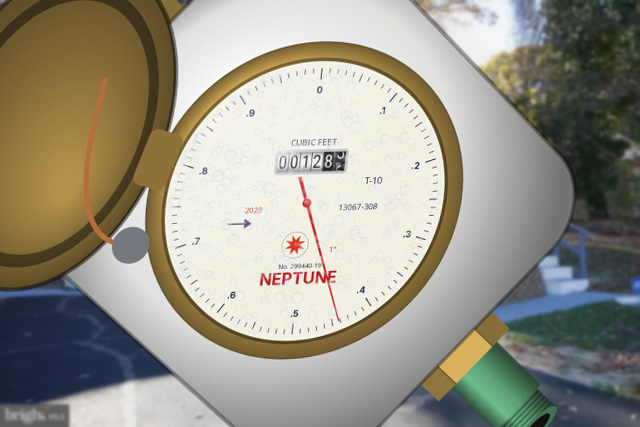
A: 1285.44 ft³
